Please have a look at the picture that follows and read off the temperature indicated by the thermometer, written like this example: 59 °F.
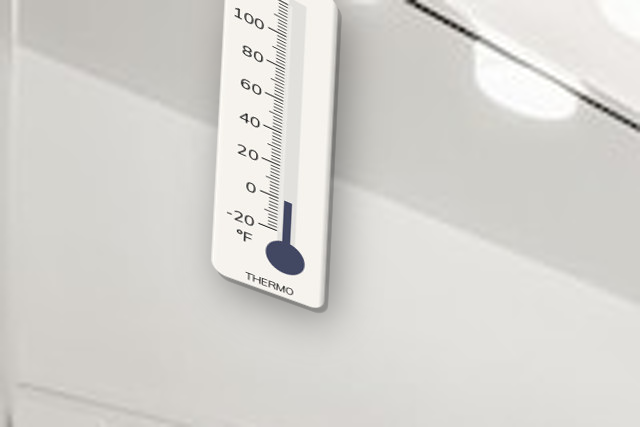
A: 0 °F
